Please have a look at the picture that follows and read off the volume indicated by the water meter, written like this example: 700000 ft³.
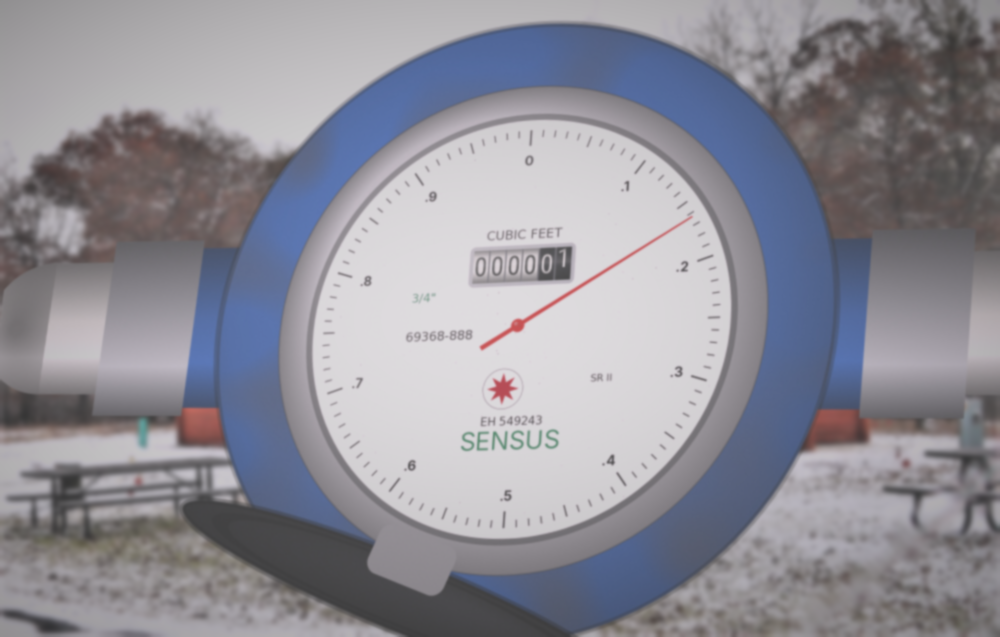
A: 1.16 ft³
